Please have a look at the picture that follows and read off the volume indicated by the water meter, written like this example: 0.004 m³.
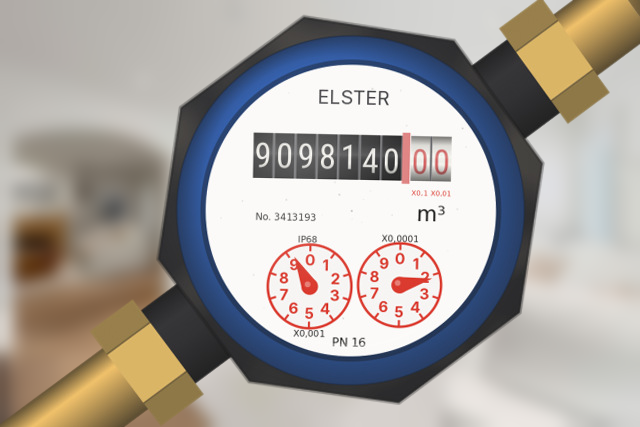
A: 9098139.9992 m³
